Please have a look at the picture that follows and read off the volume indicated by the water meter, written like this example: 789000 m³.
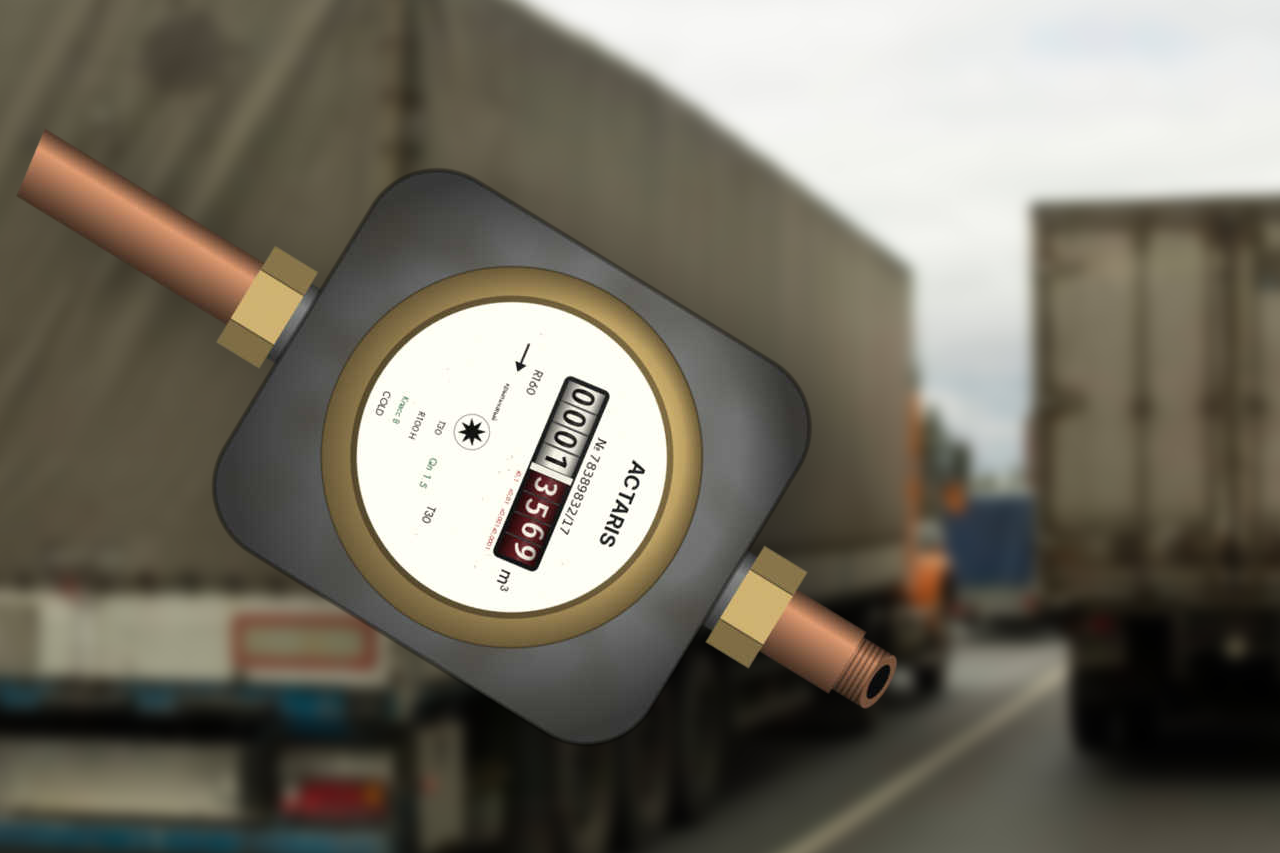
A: 1.3569 m³
